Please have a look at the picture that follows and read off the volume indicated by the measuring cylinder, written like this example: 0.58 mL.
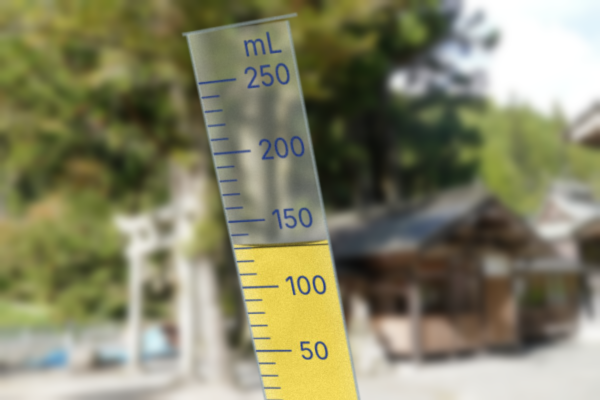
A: 130 mL
